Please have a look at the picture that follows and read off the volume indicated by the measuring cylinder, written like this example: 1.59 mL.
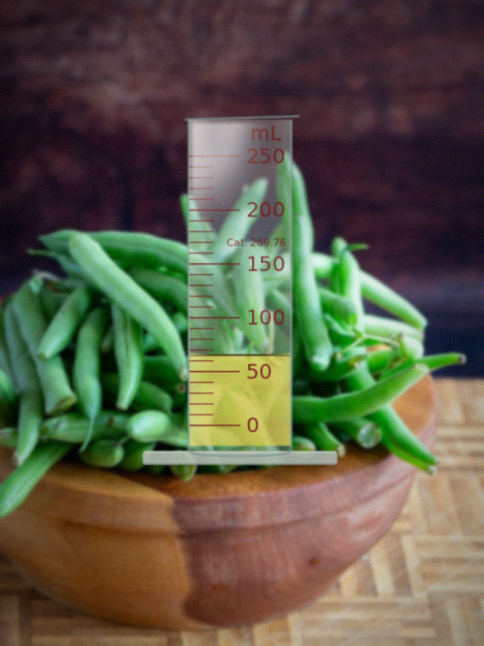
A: 65 mL
